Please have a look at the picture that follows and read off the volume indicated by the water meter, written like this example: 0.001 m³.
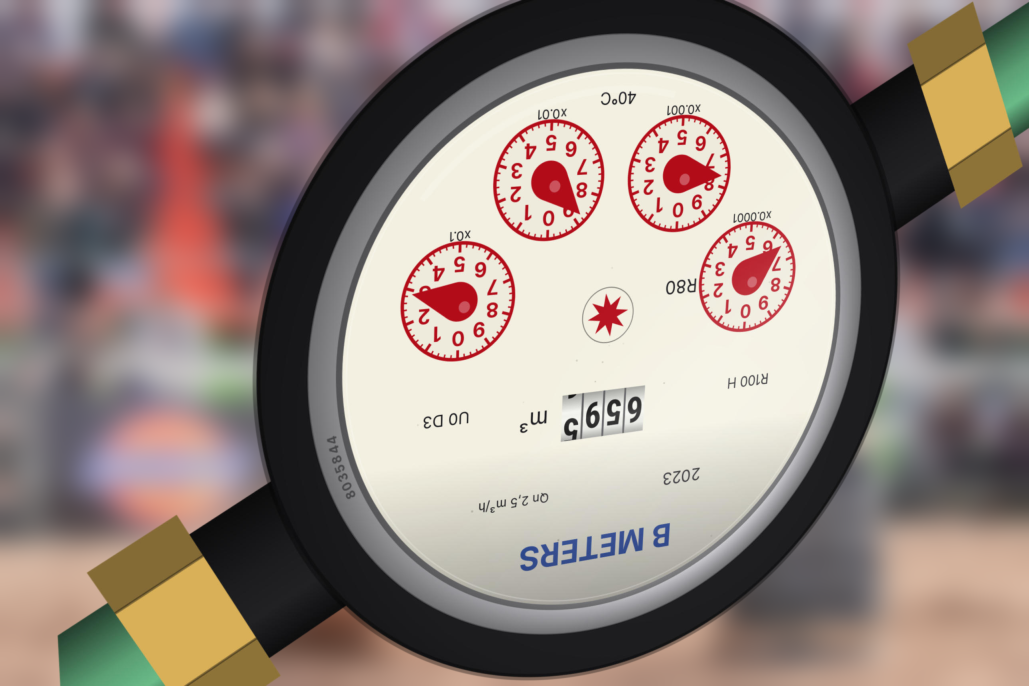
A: 6595.2876 m³
